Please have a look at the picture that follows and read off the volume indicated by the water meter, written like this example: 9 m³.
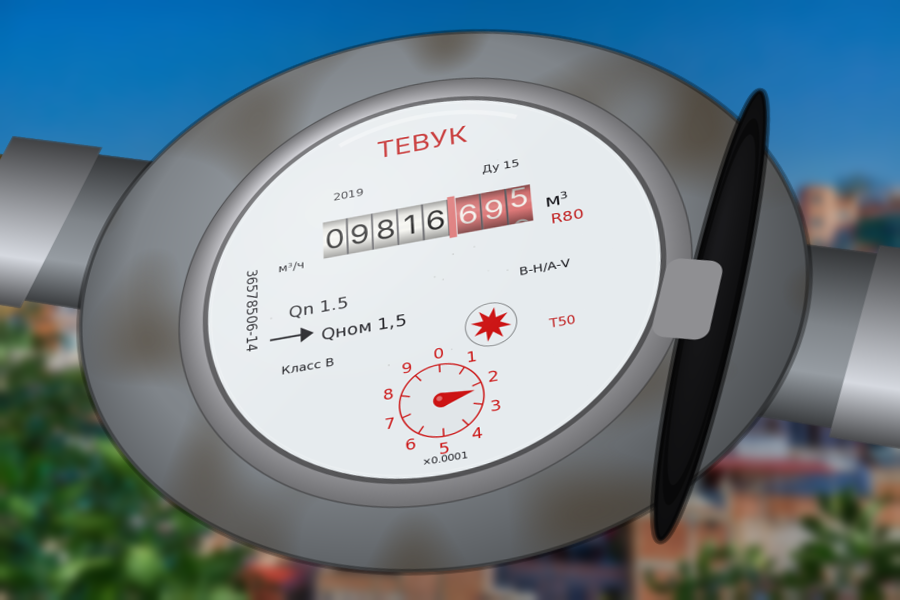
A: 9816.6952 m³
